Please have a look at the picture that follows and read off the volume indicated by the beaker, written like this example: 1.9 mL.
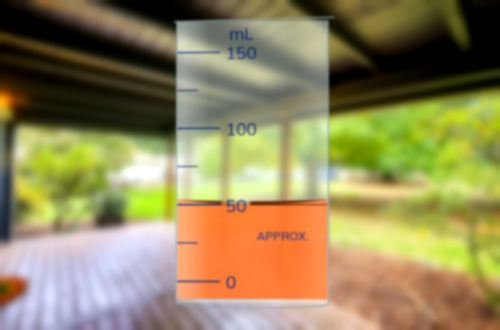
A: 50 mL
